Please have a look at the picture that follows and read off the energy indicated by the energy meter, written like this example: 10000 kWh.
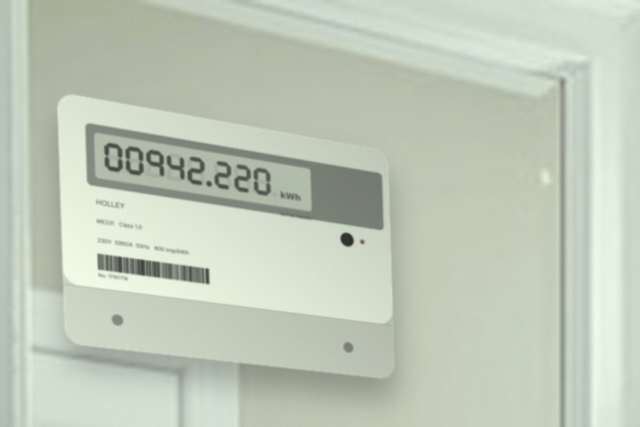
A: 942.220 kWh
